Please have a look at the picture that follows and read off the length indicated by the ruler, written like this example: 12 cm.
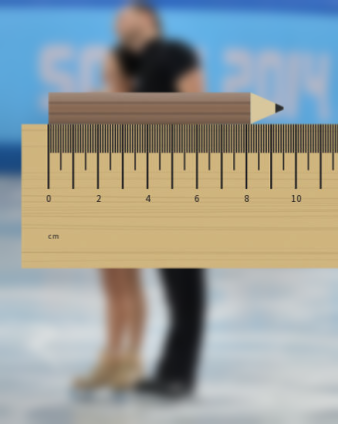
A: 9.5 cm
